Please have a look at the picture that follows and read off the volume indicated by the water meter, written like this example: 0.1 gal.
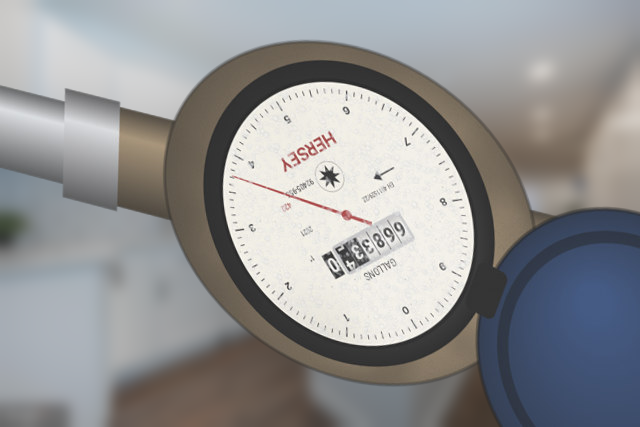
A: 6683343.7 gal
